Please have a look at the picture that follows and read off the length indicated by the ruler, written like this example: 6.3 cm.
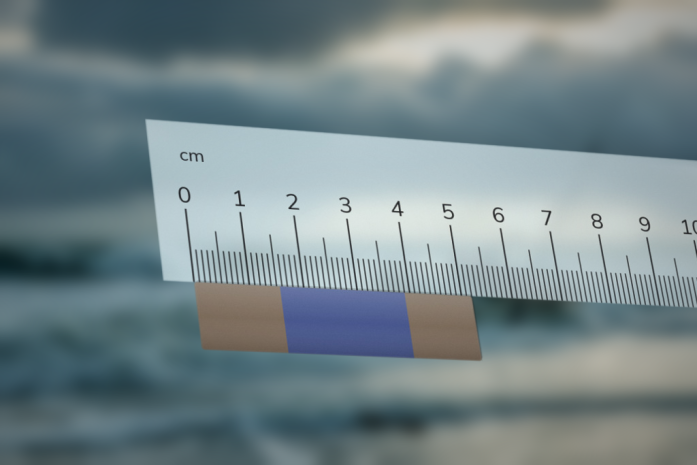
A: 5.2 cm
